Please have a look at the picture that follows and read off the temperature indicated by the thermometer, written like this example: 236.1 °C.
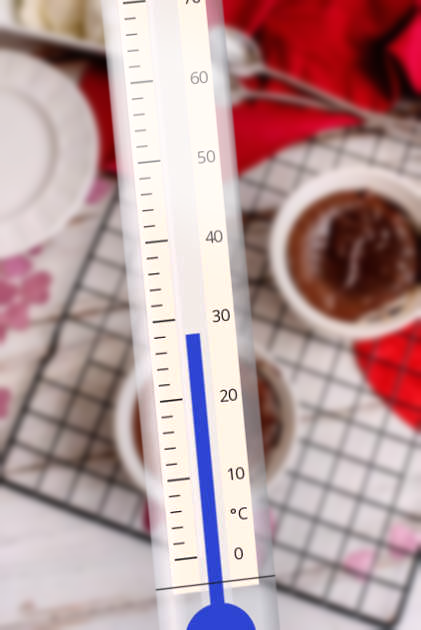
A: 28 °C
